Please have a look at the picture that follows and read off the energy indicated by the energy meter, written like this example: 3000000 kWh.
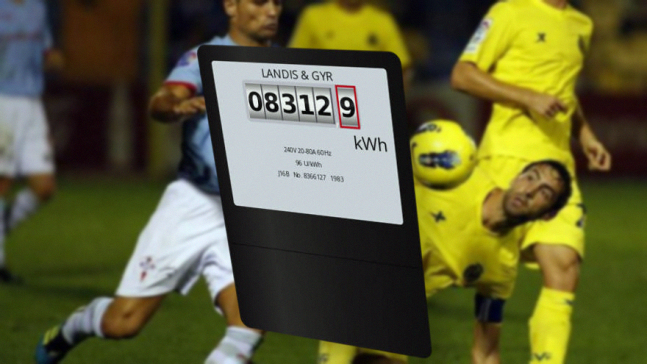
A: 8312.9 kWh
